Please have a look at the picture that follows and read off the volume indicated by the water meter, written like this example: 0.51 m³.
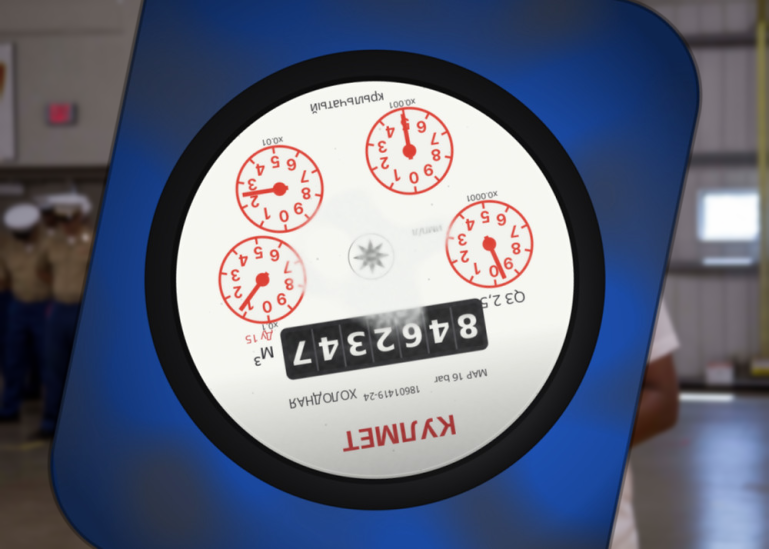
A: 8462347.1249 m³
